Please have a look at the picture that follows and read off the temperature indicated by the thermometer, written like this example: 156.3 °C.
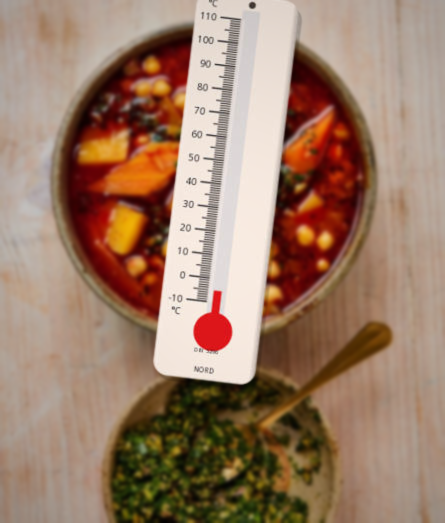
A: -5 °C
